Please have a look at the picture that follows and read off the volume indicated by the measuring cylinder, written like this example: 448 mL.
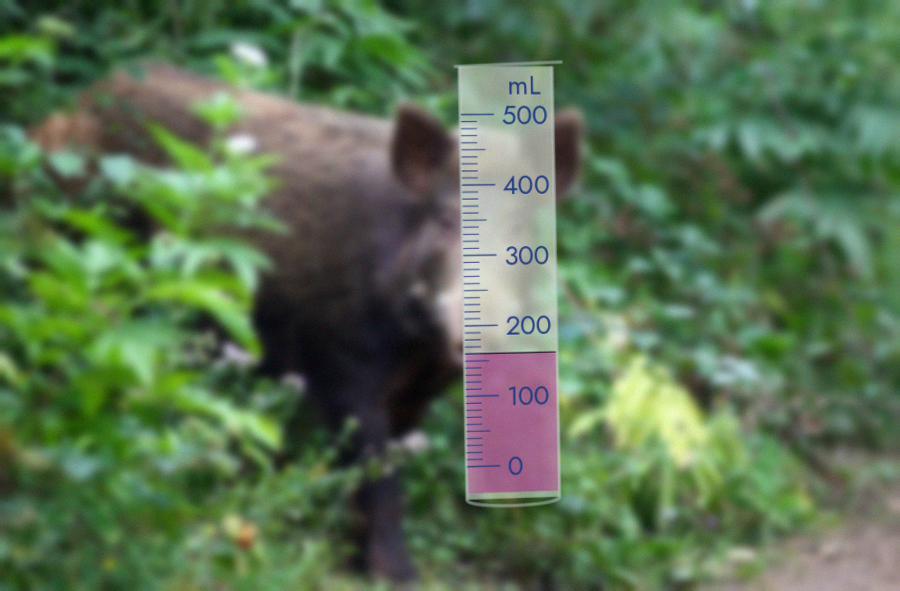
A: 160 mL
